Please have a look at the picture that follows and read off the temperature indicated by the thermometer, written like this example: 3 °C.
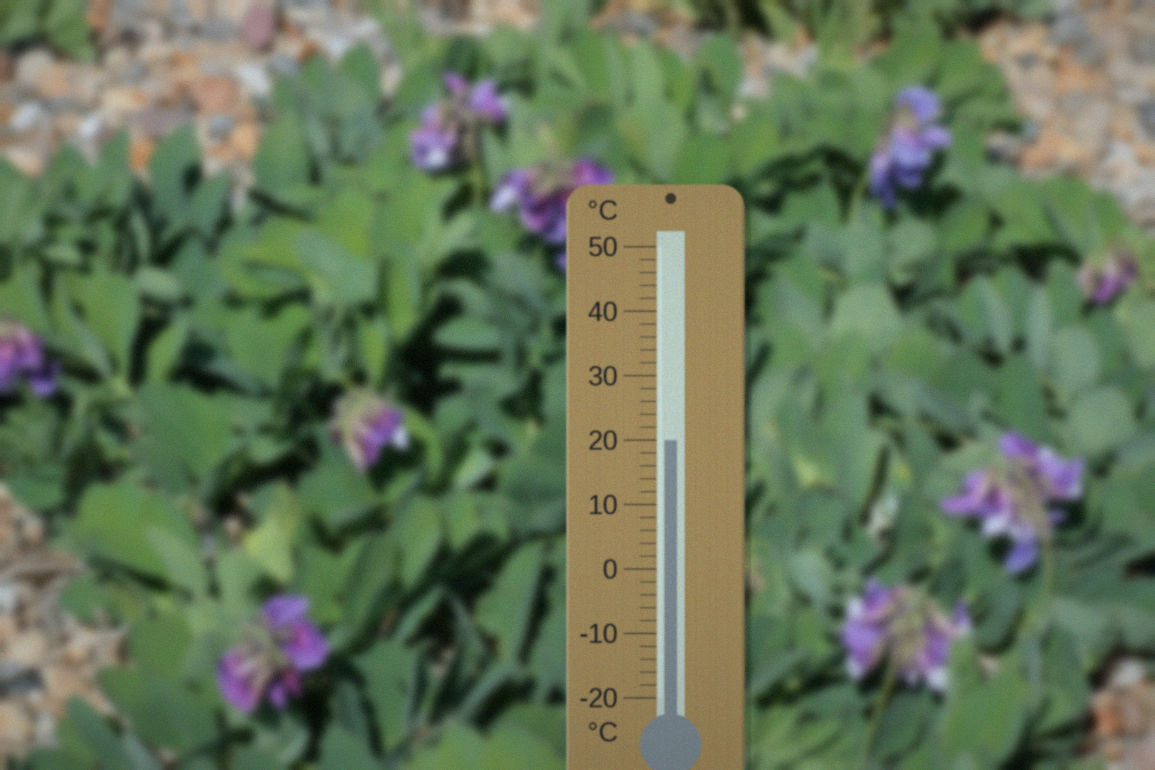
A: 20 °C
